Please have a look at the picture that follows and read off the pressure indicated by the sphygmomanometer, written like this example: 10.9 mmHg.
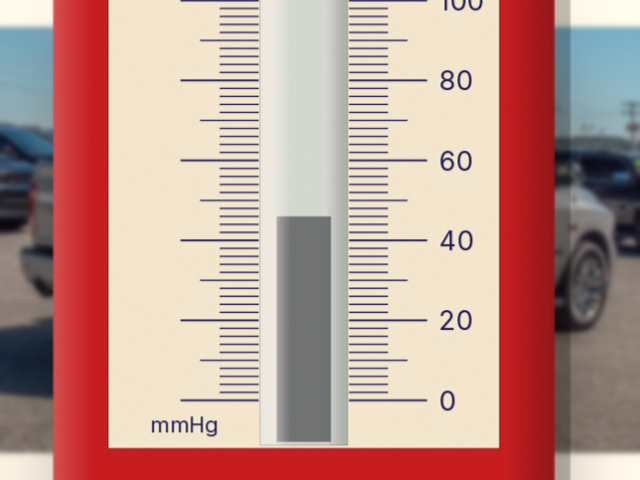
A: 46 mmHg
